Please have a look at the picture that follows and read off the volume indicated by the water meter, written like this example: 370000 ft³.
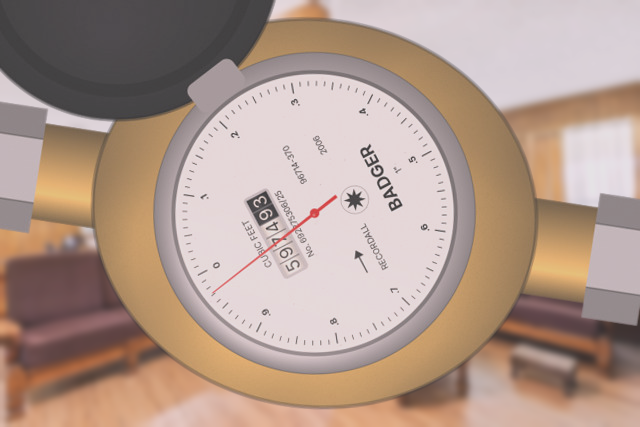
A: 597492.97 ft³
